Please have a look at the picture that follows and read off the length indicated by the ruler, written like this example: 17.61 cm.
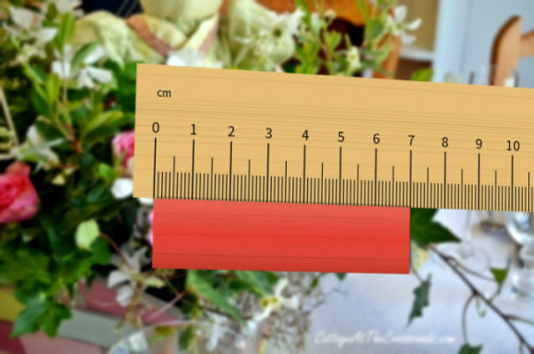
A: 7 cm
